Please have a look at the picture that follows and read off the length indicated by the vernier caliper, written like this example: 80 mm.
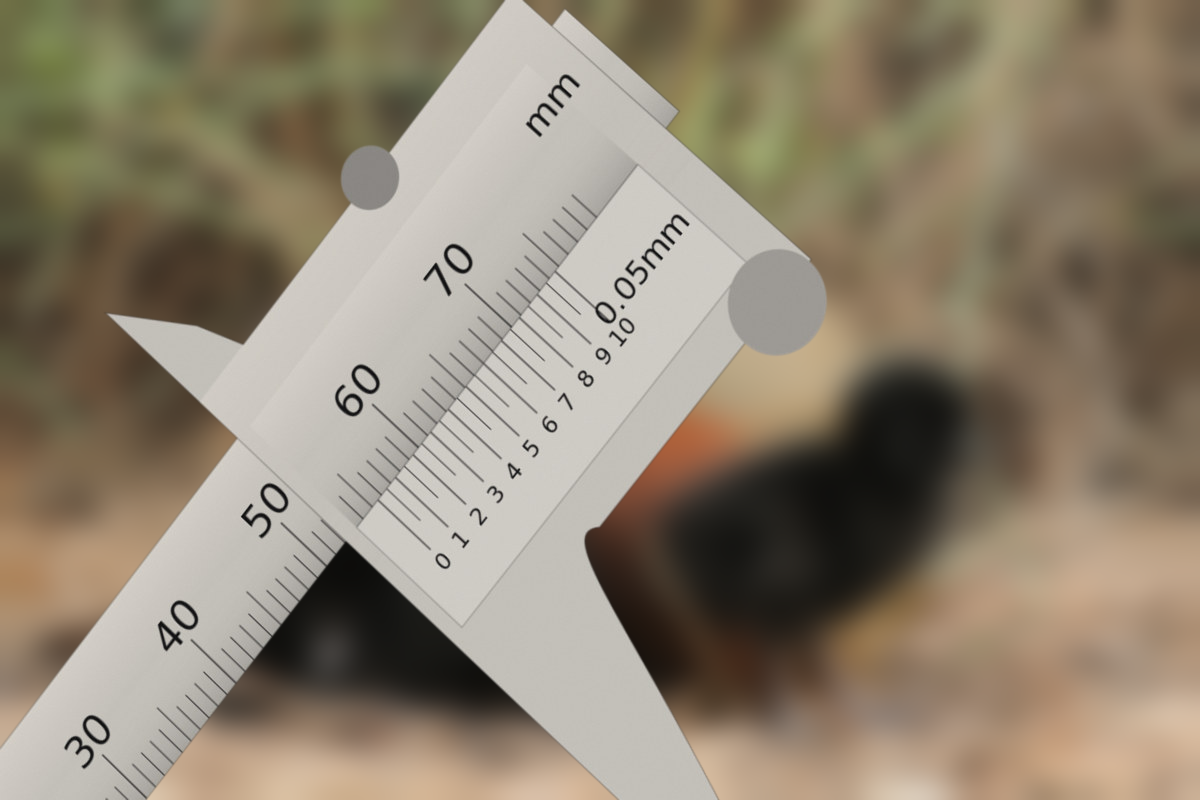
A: 55.6 mm
